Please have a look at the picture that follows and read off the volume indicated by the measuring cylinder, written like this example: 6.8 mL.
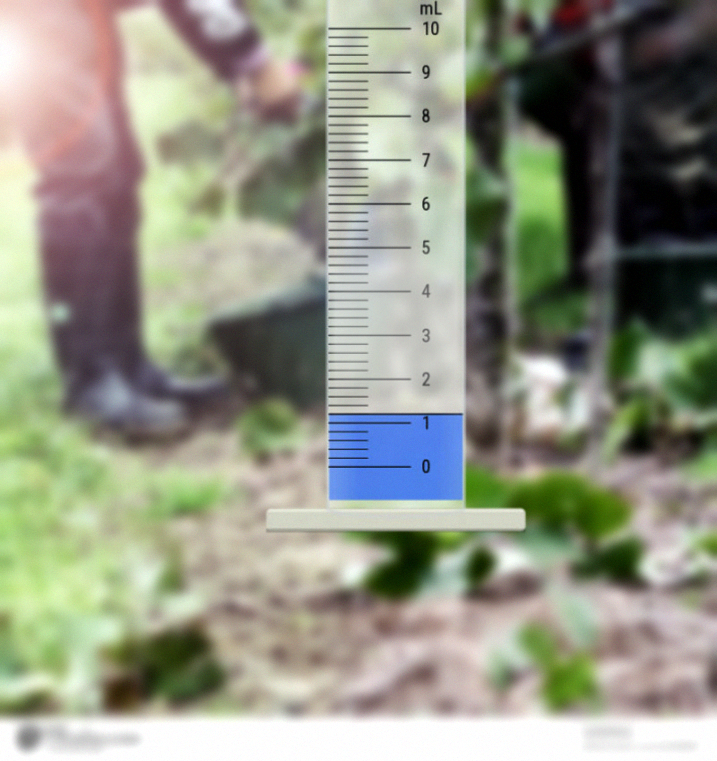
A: 1.2 mL
